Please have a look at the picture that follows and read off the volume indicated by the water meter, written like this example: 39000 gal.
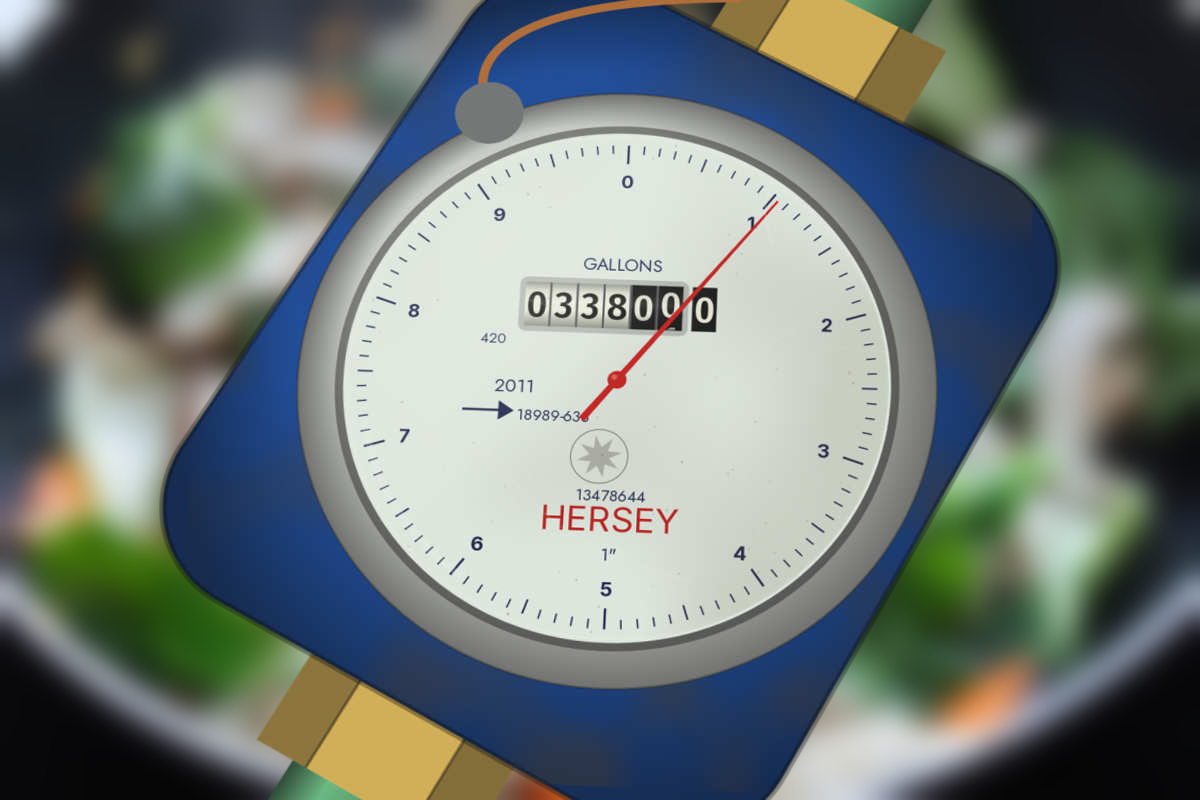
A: 338001.0 gal
